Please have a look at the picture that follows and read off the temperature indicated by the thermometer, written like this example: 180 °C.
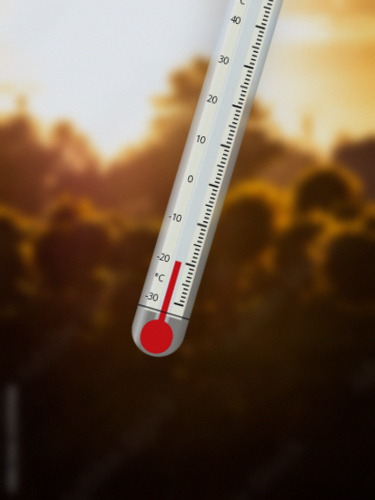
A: -20 °C
